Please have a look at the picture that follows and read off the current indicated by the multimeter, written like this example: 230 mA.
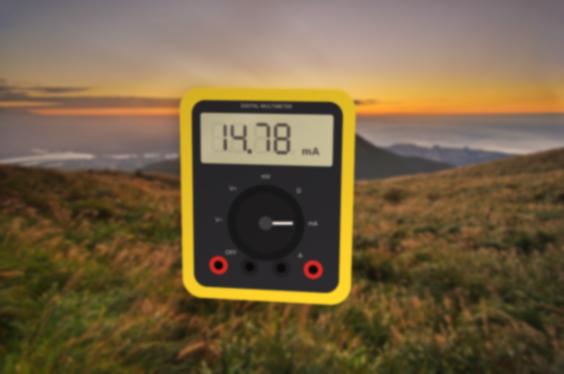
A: 14.78 mA
